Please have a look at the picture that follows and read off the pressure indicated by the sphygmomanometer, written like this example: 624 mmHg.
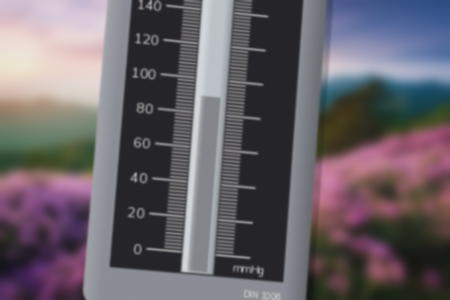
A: 90 mmHg
